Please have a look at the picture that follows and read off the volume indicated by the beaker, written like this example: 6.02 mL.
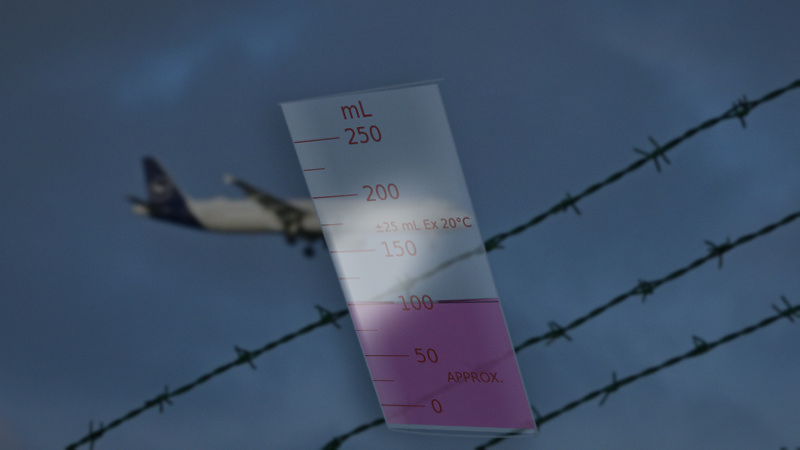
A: 100 mL
